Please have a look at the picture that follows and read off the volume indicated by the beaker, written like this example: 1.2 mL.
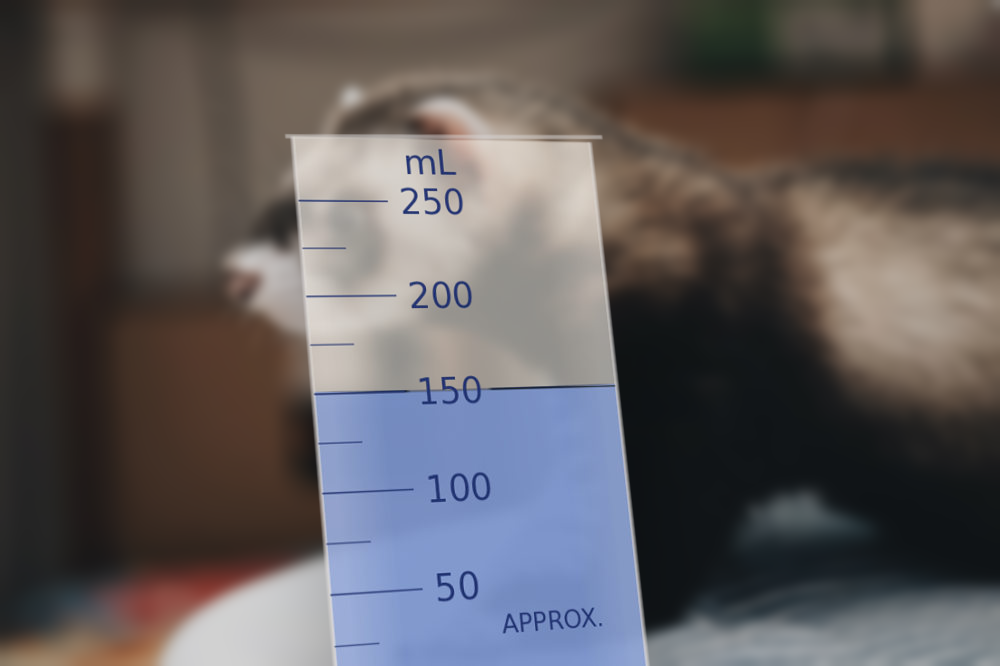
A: 150 mL
